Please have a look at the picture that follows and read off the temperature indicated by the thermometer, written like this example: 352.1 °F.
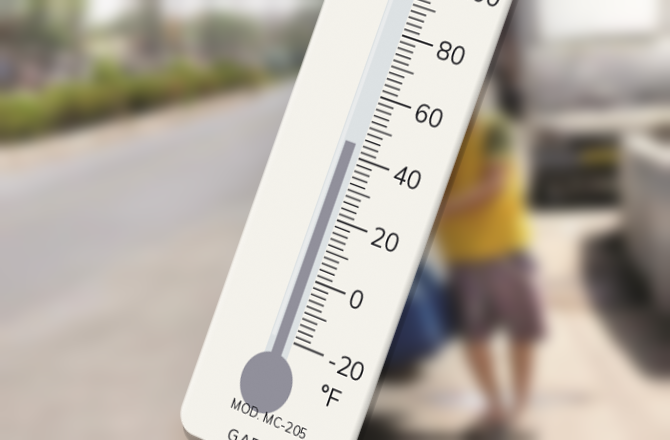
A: 44 °F
